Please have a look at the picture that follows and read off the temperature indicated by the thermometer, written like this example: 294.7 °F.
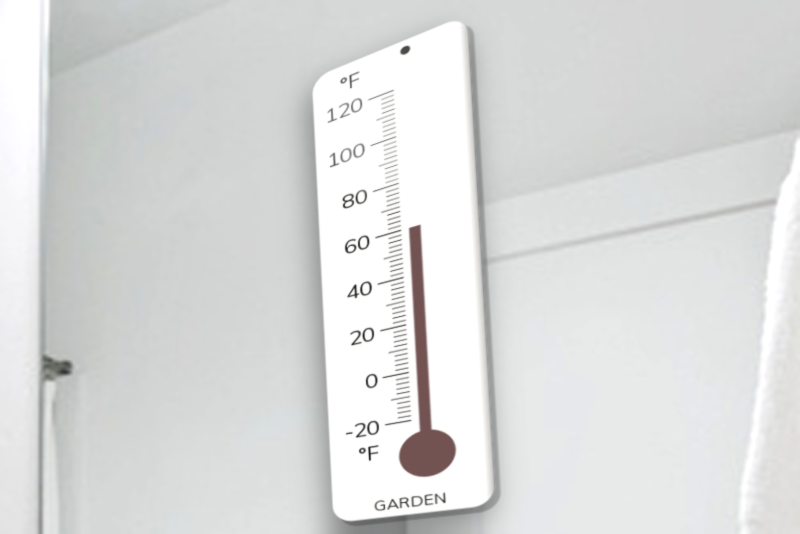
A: 60 °F
